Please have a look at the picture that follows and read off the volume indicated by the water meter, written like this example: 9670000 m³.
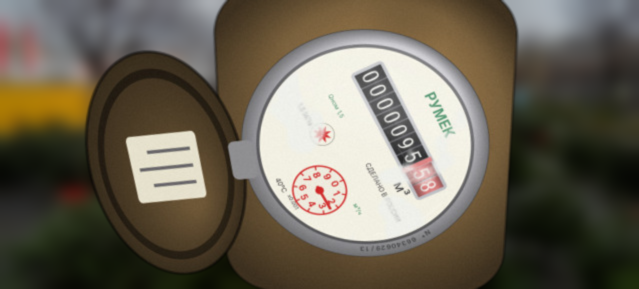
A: 95.582 m³
